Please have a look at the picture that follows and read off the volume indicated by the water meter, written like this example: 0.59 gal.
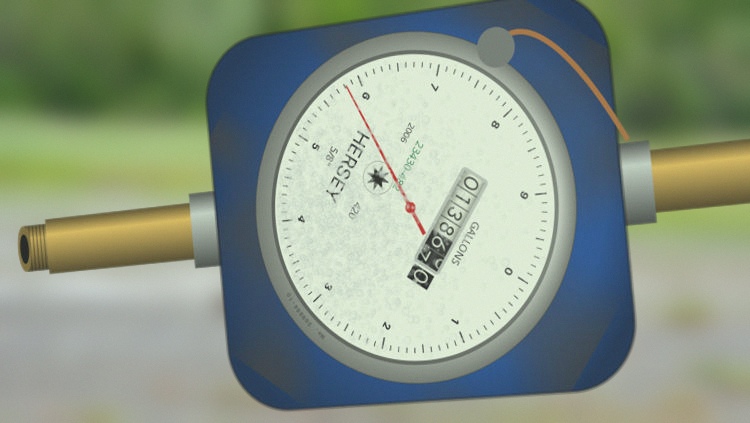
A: 138665.8 gal
